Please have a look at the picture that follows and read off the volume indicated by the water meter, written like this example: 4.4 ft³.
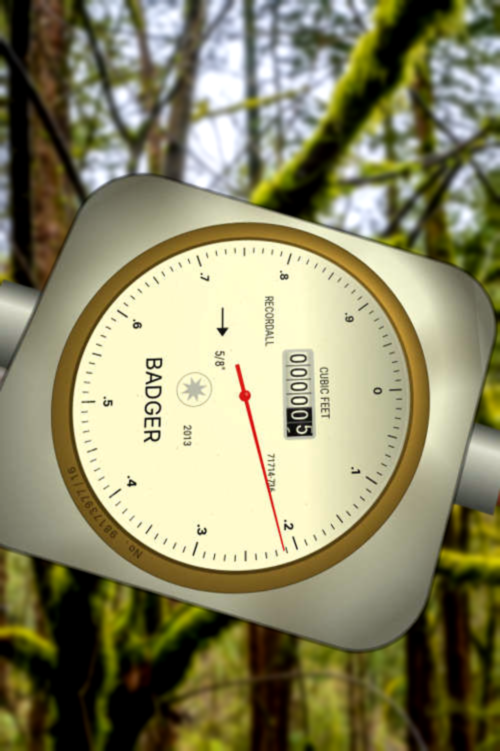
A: 5.21 ft³
